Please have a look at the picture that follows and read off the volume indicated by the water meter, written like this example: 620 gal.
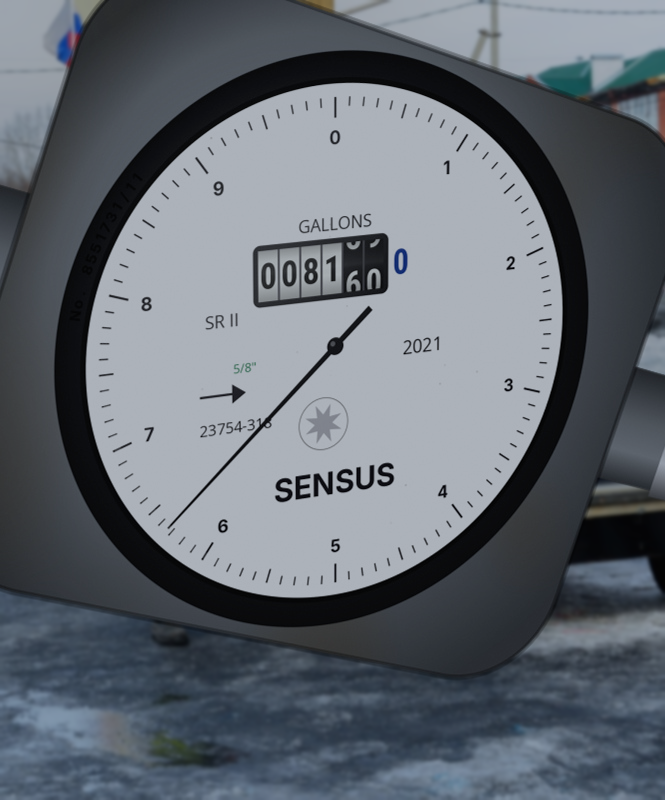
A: 81596.3 gal
